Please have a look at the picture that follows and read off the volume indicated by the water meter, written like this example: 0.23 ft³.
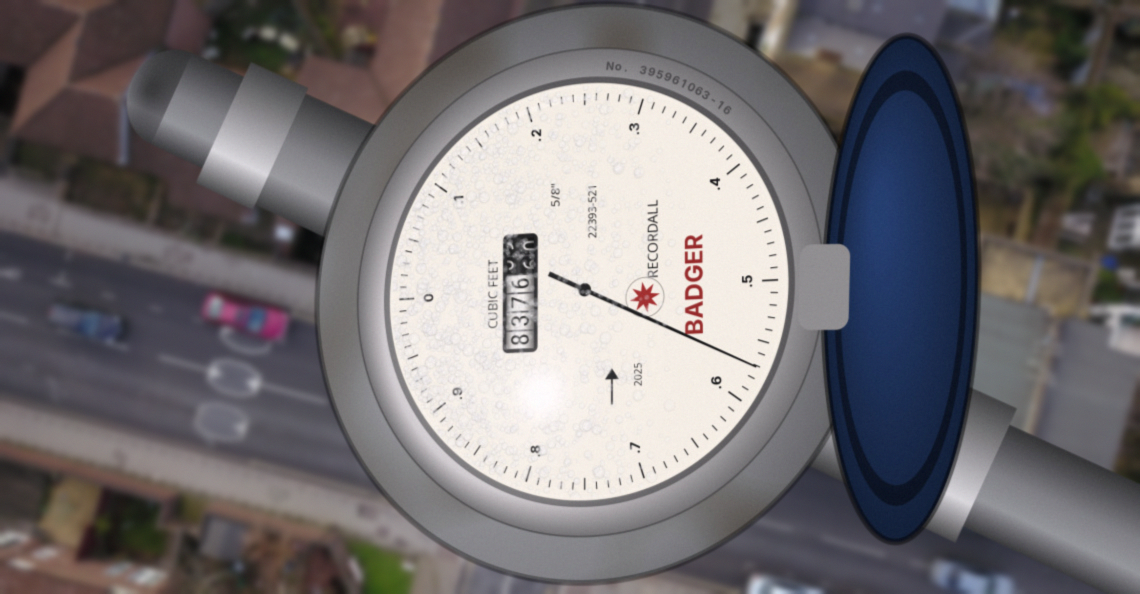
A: 837659.57 ft³
